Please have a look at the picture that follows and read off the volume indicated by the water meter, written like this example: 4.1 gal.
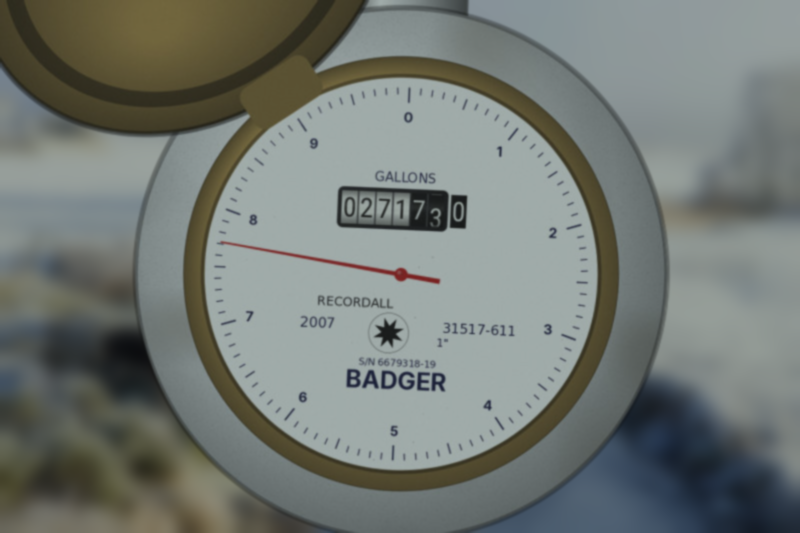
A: 271727.7 gal
